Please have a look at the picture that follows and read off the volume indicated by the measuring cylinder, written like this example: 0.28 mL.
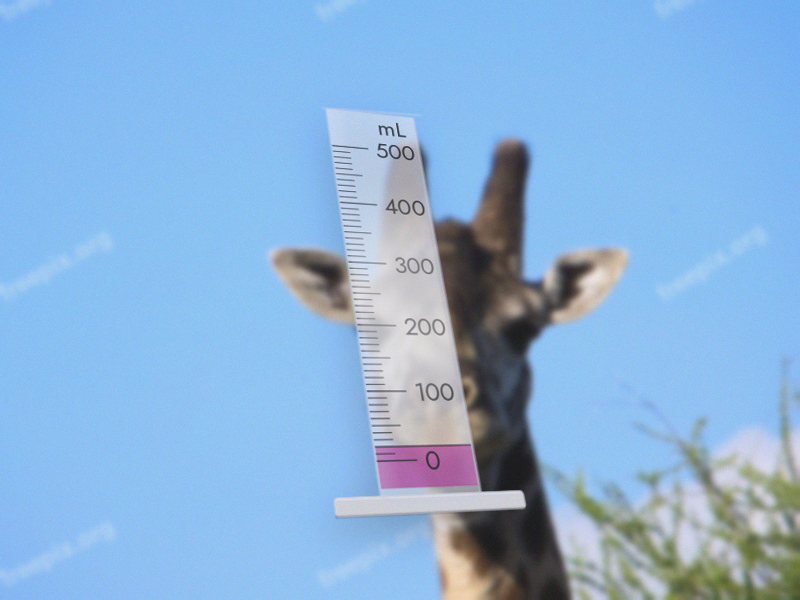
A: 20 mL
